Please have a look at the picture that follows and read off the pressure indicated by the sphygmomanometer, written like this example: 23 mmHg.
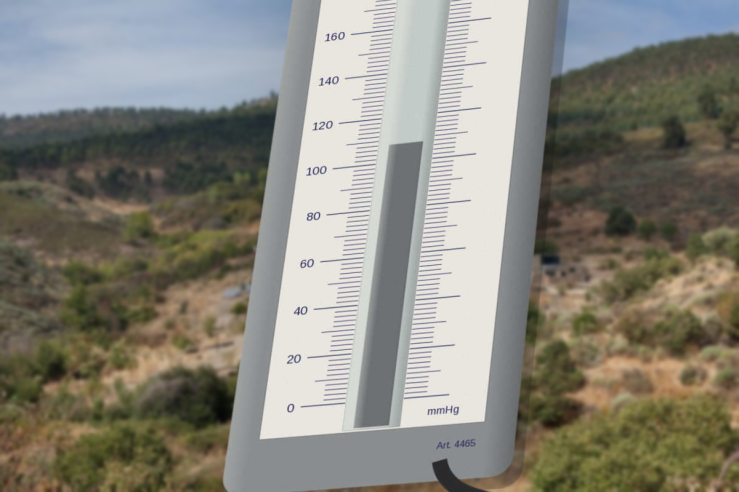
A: 108 mmHg
